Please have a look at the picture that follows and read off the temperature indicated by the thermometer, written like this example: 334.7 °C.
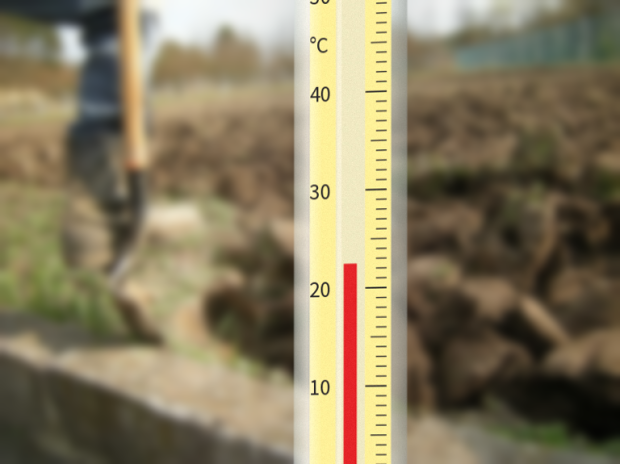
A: 22.5 °C
